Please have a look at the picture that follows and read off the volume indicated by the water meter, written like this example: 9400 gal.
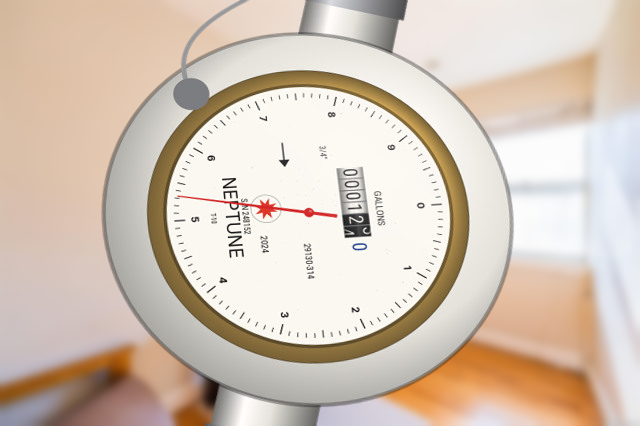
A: 1235.3 gal
